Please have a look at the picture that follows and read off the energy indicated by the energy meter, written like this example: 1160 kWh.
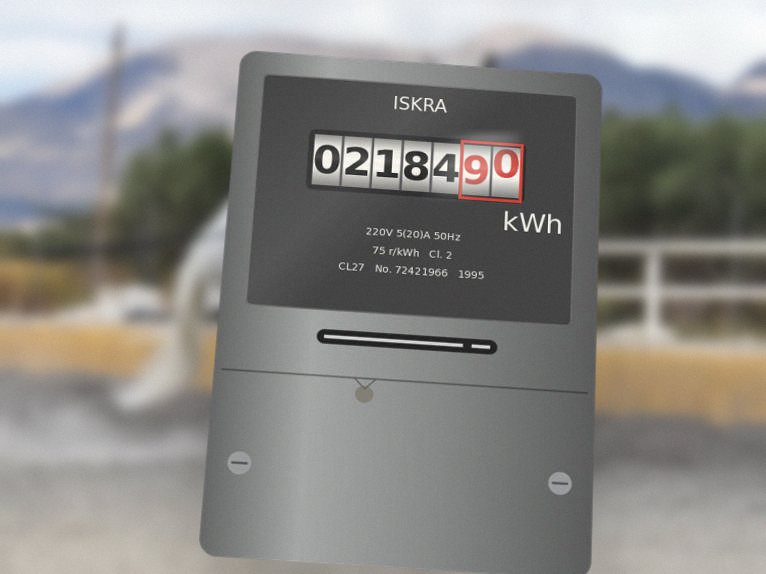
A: 2184.90 kWh
